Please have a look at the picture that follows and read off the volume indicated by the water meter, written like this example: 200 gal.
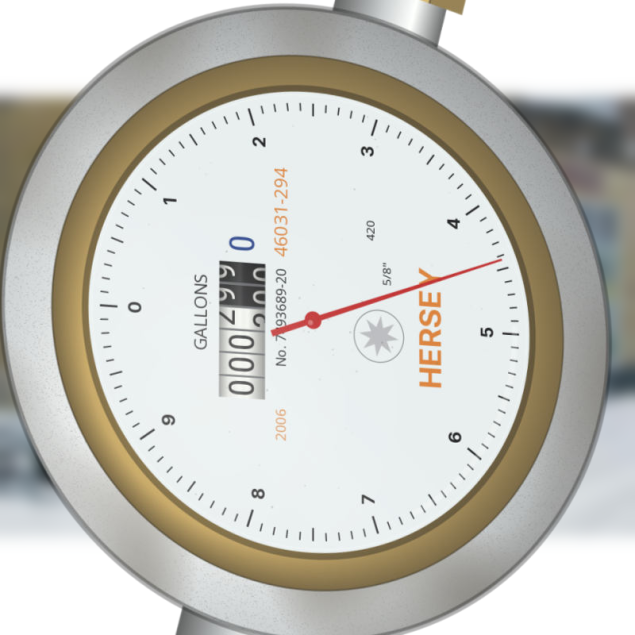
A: 2994.4 gal
